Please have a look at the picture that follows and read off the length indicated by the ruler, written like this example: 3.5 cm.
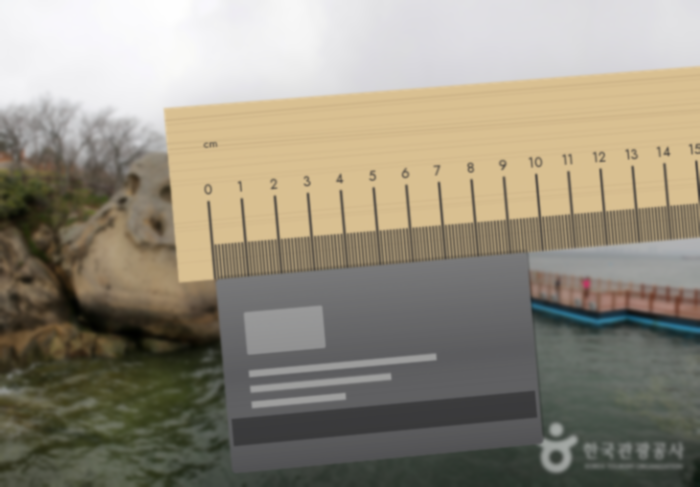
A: 9.5 cm
